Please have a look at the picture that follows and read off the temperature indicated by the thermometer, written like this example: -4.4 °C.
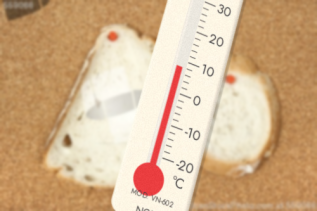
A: 8 °C
